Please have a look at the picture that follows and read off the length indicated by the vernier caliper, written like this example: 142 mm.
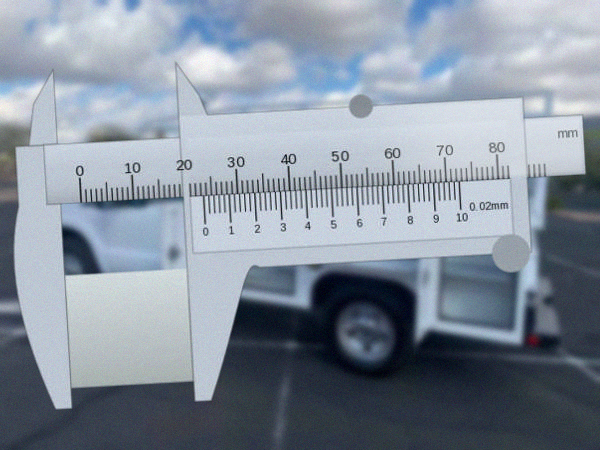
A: 23.5 mm
